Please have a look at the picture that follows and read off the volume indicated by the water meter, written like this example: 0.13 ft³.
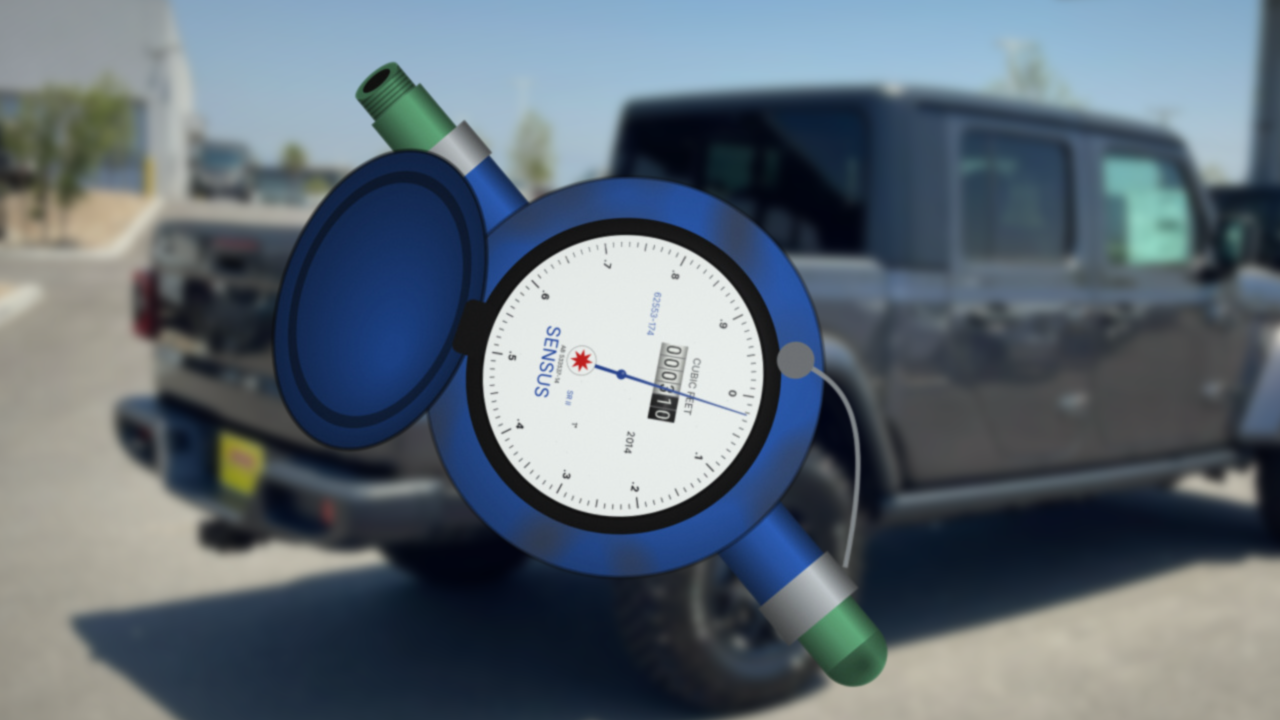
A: 310.02 ft³
